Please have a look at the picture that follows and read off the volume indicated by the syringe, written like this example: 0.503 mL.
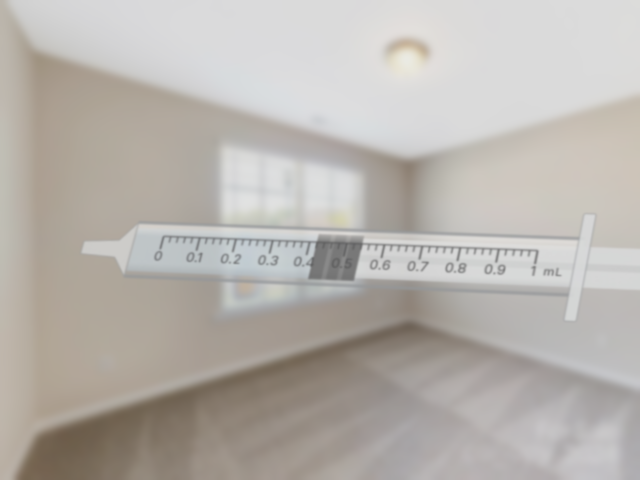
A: 0.42 mL
